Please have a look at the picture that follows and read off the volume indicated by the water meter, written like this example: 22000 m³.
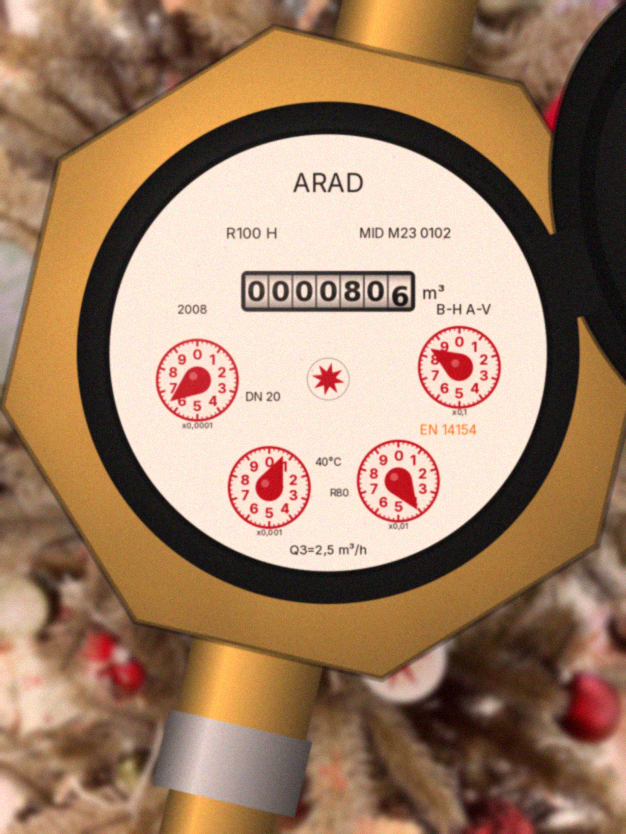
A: 805.8406 m³
